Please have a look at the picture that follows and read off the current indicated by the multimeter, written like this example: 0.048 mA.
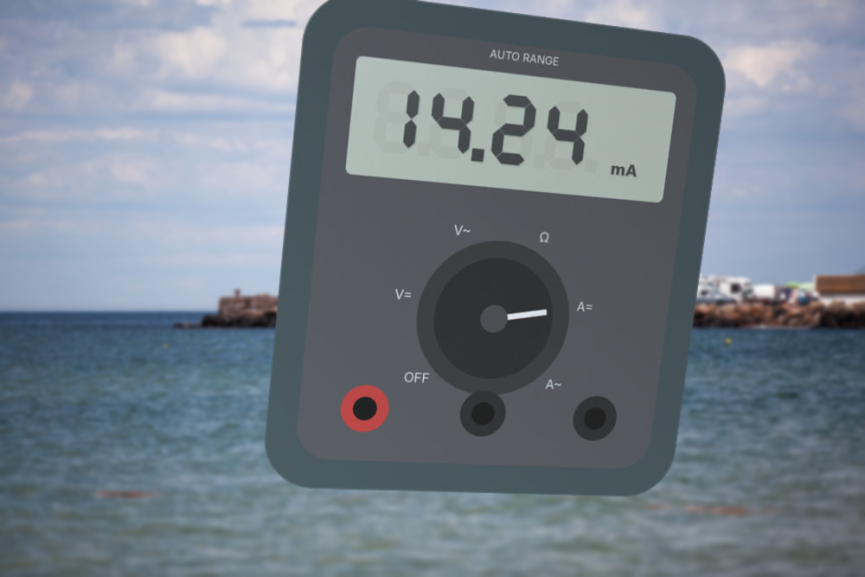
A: 14.24 mA
